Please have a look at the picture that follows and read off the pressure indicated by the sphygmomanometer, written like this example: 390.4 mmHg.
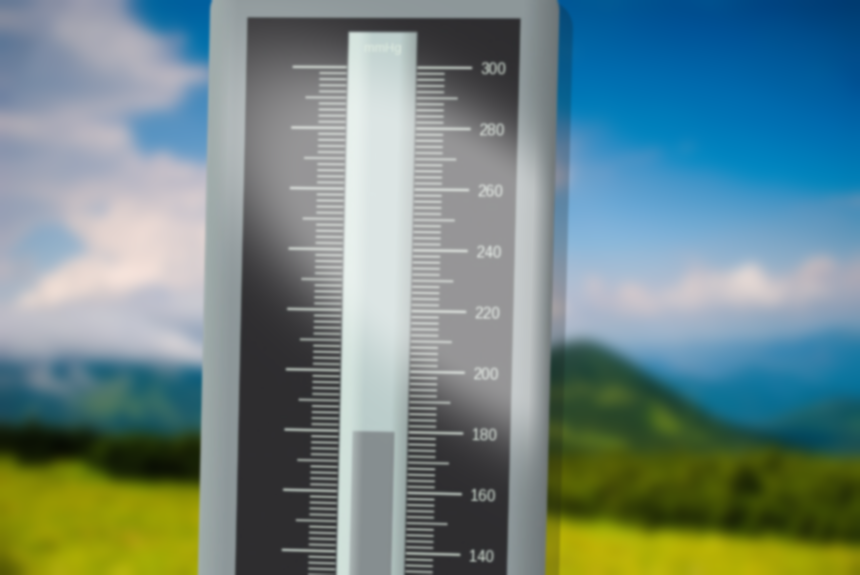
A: 180 mmHg
